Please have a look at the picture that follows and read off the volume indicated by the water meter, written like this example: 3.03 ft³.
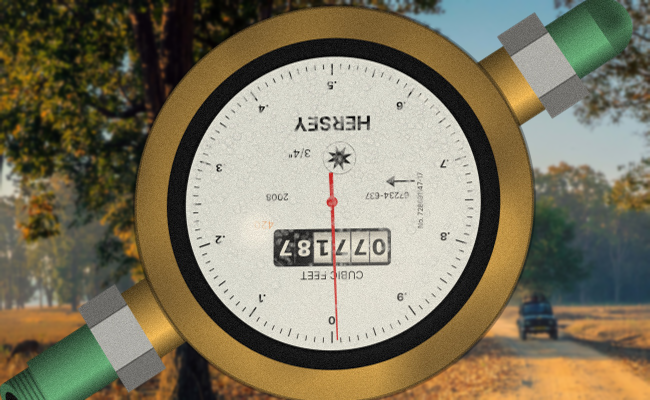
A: 77186.99 ft³
